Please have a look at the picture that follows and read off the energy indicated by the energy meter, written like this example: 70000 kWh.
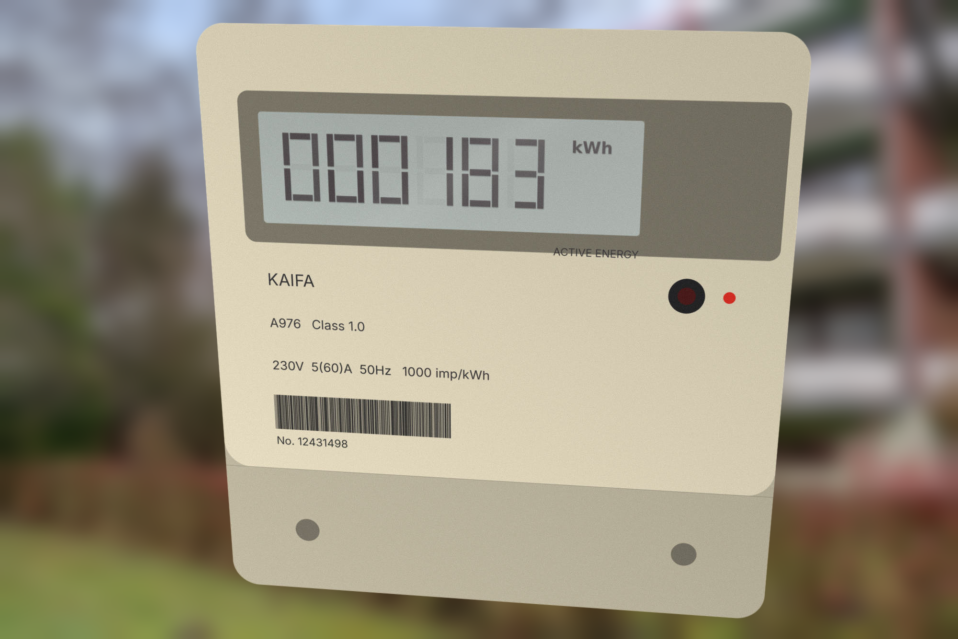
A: 183 kWh
